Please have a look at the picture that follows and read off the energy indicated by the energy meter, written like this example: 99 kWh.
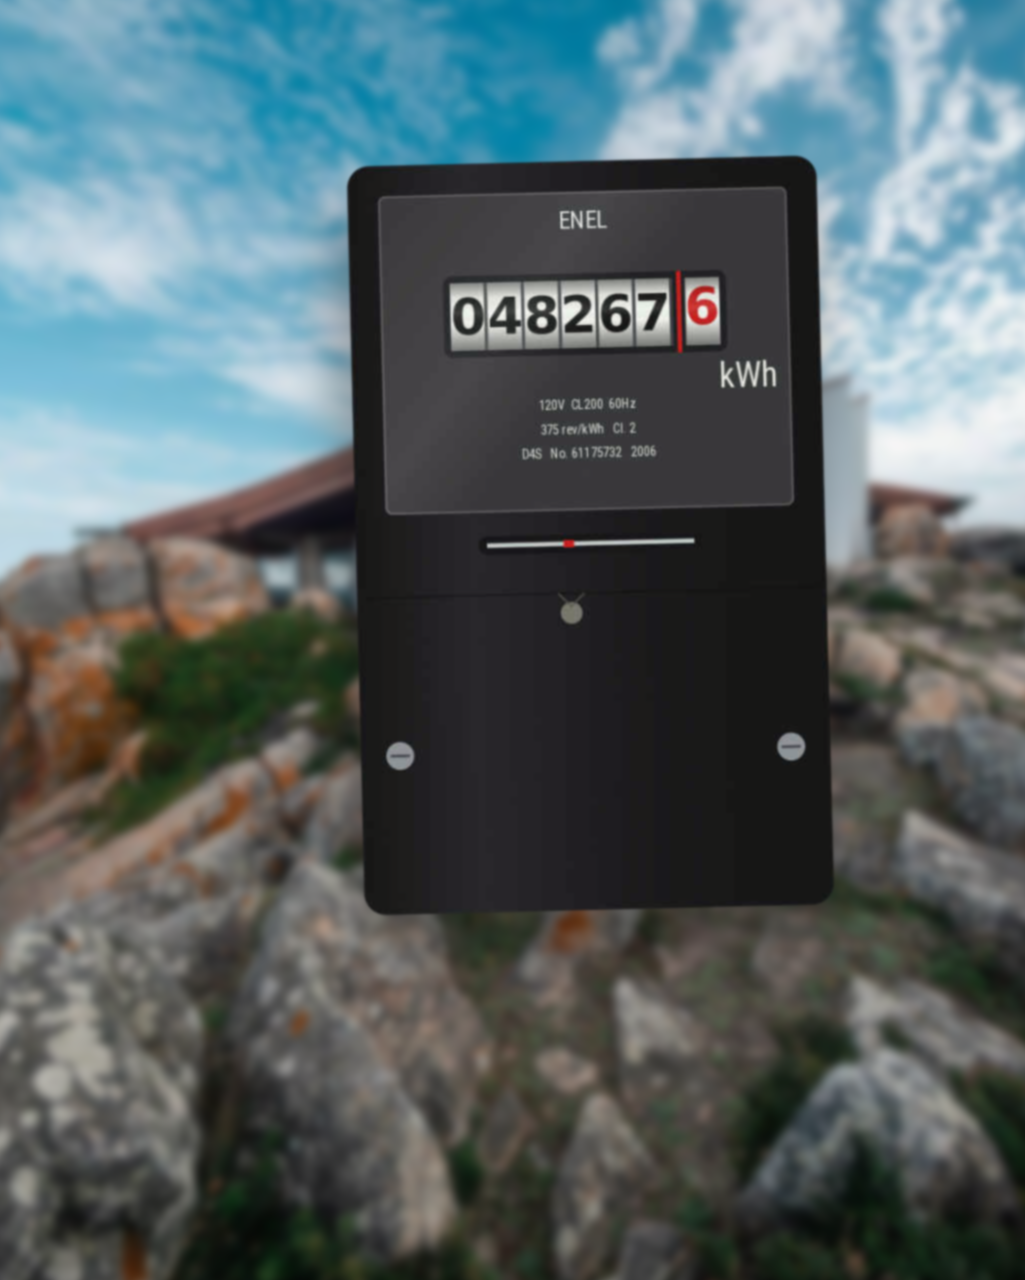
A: 48267.6 kWh
